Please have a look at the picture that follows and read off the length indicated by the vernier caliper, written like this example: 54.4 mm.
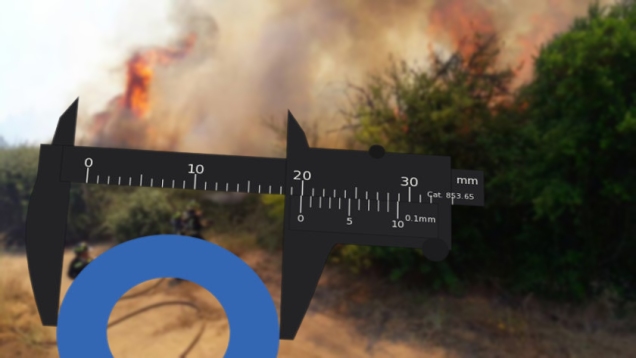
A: 19.9 mm
